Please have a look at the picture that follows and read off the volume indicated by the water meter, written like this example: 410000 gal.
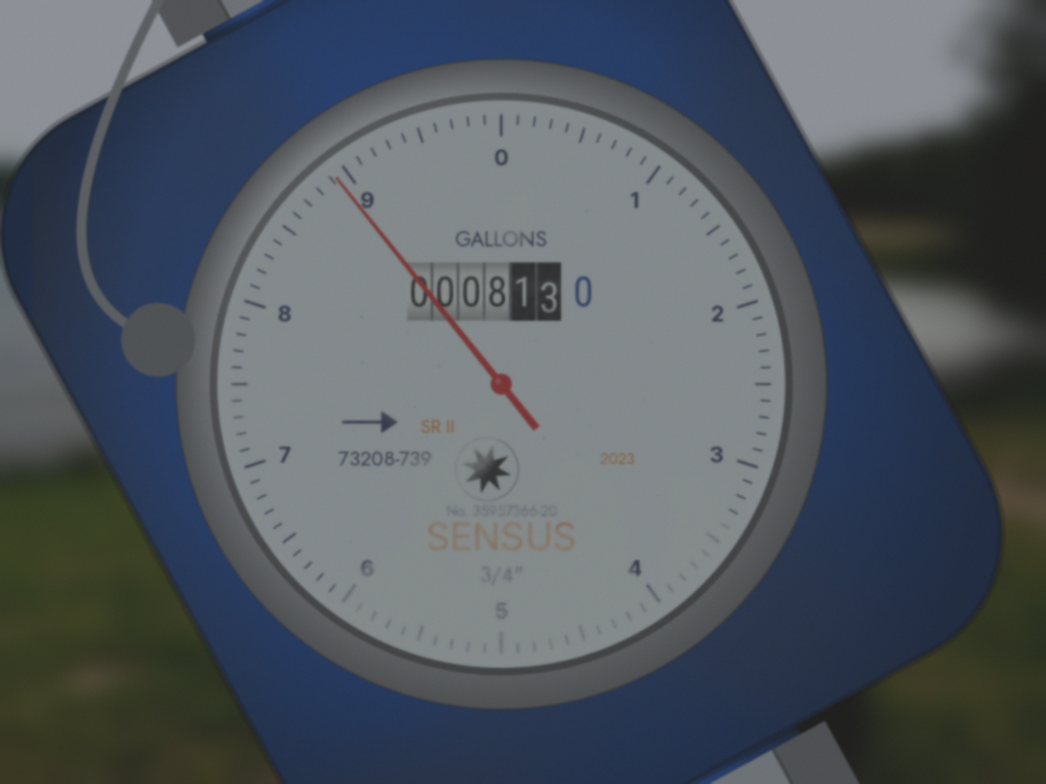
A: 8128.9 gal
